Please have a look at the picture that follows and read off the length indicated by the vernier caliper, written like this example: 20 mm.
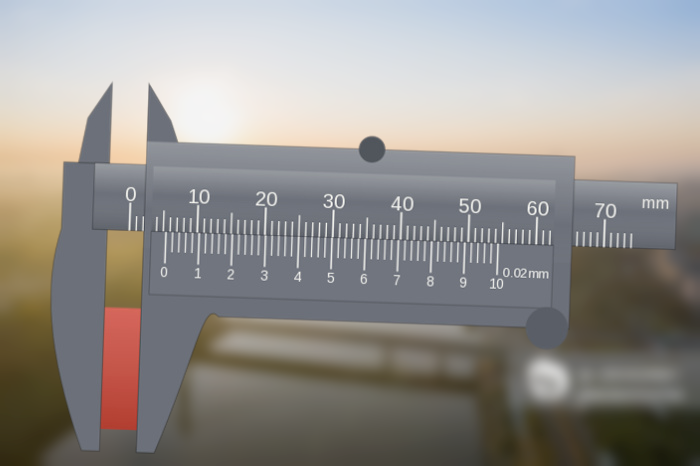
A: 5.4 mm
